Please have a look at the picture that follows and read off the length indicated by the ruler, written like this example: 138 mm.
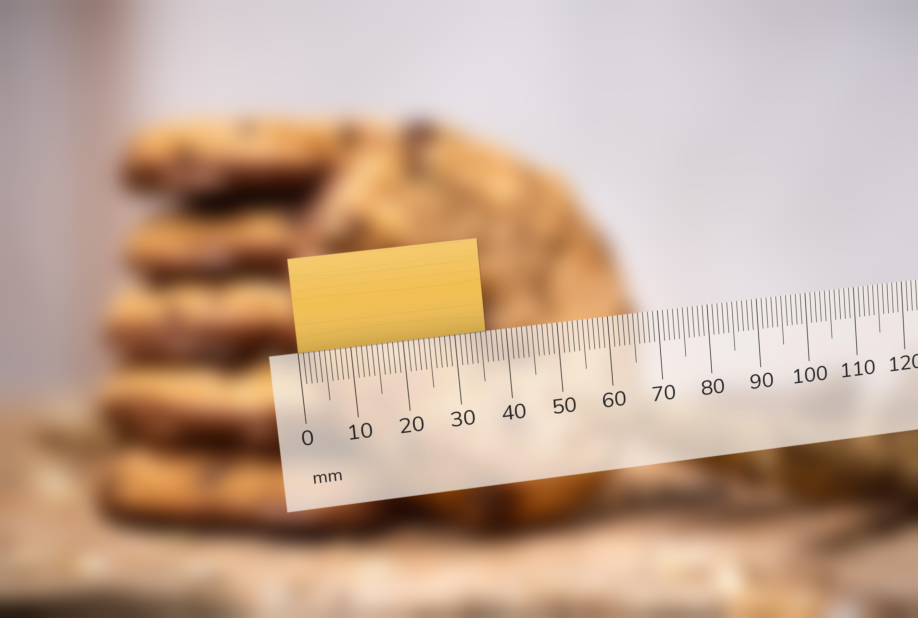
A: 36 mm
